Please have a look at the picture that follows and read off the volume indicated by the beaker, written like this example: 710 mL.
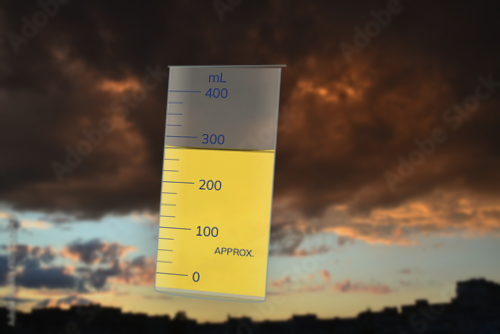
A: 275 mL
